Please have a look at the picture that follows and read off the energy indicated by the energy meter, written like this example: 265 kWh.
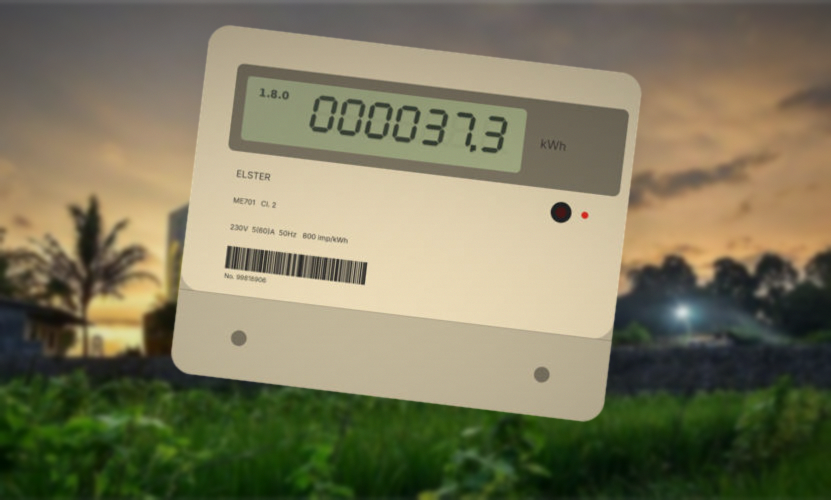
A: 37.3 kWh
